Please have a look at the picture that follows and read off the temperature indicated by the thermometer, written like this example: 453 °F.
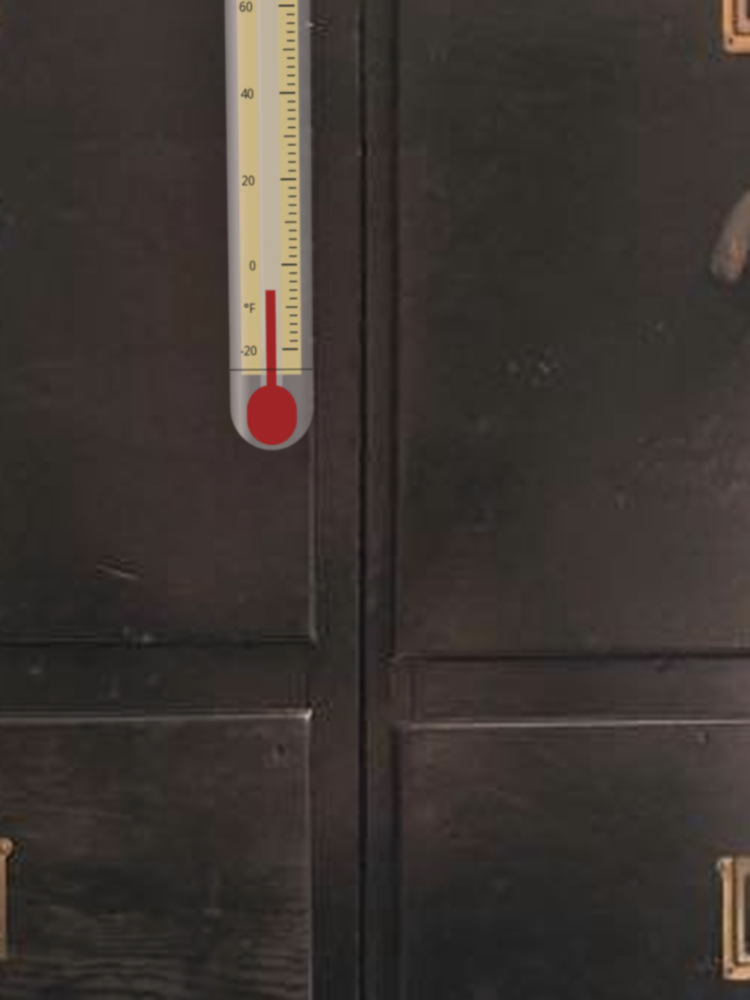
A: -6 °F
